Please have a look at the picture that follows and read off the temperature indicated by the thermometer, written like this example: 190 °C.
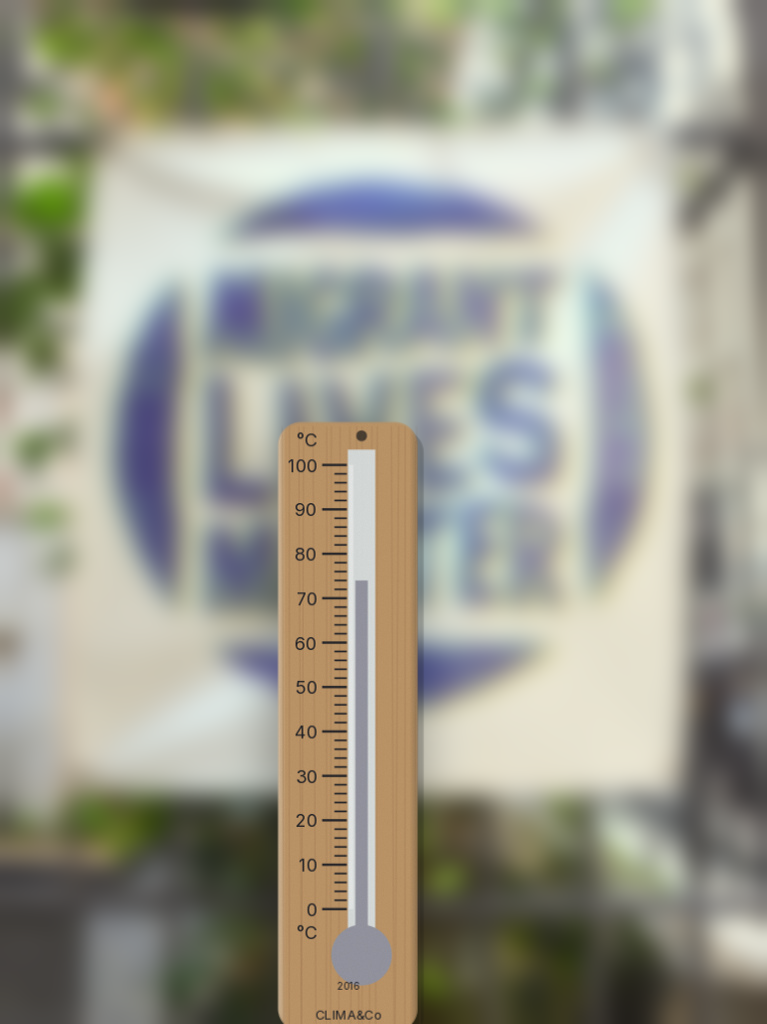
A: 74 °C
